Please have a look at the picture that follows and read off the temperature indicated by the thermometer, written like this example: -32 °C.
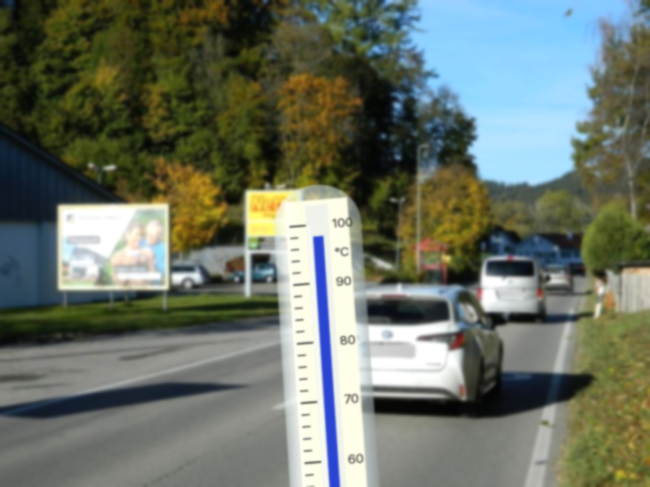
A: 98 °C
